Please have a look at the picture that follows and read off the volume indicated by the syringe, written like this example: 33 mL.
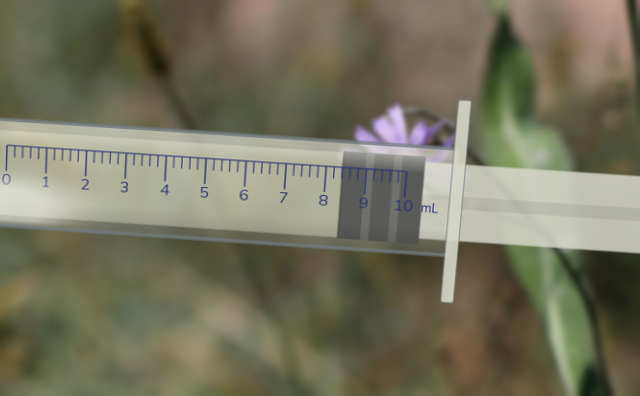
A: 8.4 mL
